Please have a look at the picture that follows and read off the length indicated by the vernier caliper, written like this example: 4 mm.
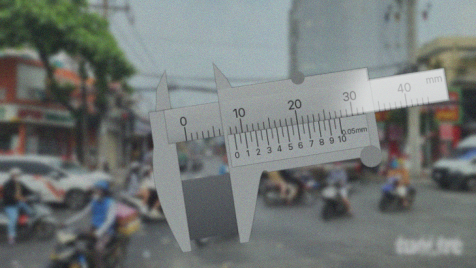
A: 8.6 mm
